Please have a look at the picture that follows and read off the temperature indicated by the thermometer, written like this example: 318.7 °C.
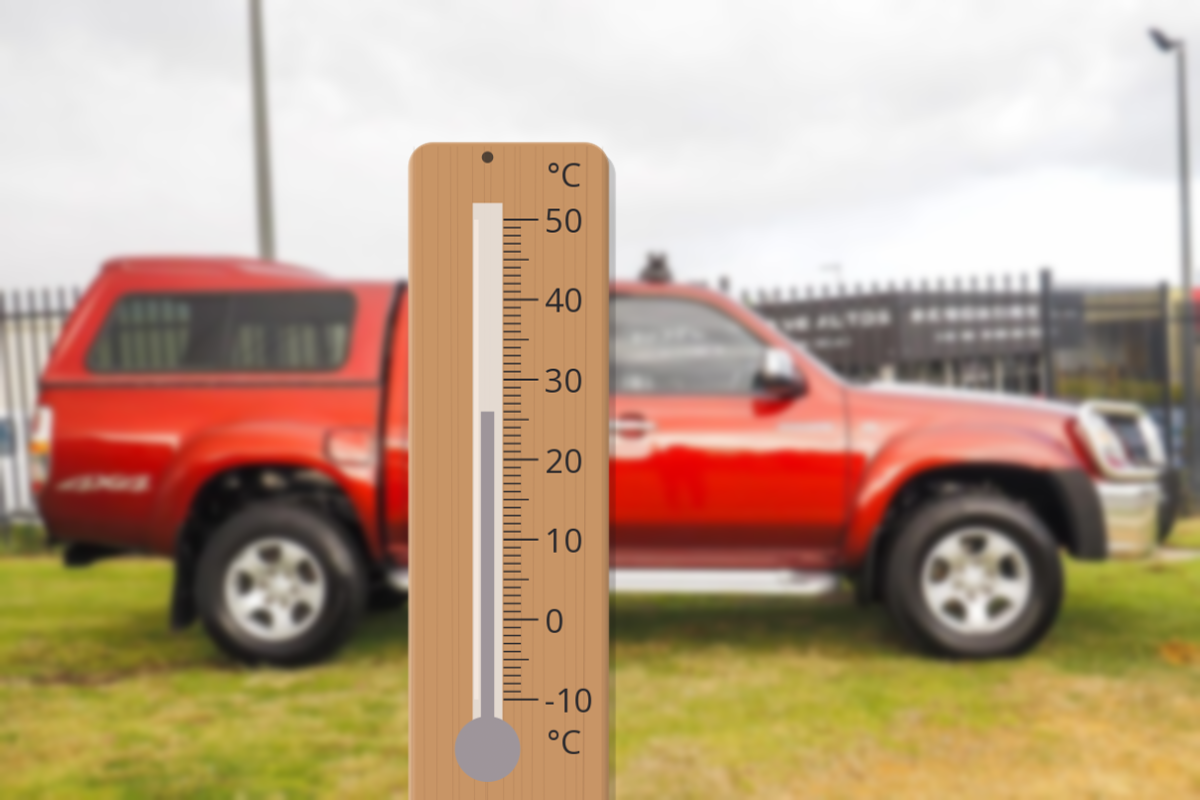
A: 26 °C
